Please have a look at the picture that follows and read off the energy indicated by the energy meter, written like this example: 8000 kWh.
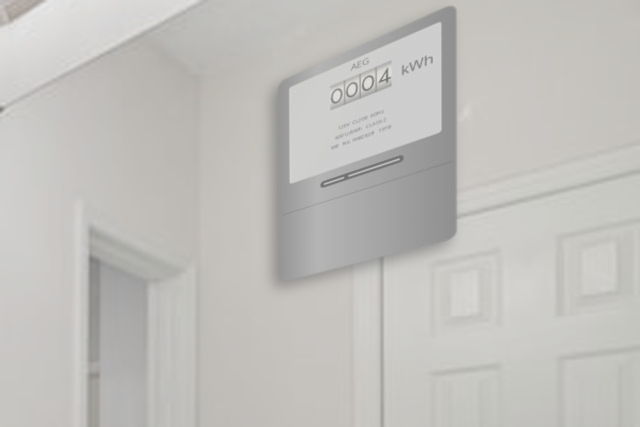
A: 4 kWh
